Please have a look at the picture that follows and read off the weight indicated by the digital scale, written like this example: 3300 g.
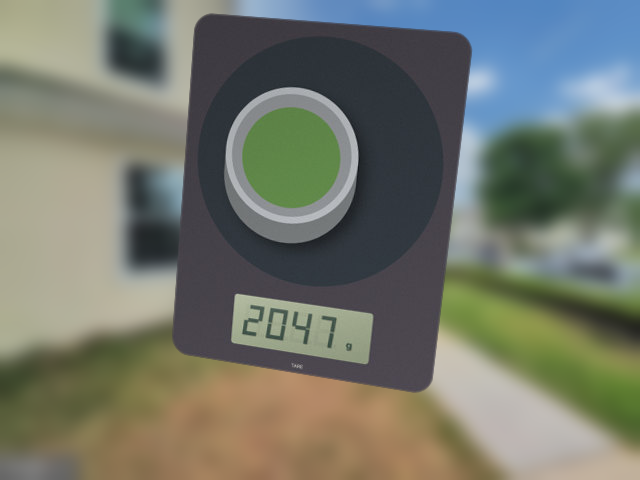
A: 2047 g
